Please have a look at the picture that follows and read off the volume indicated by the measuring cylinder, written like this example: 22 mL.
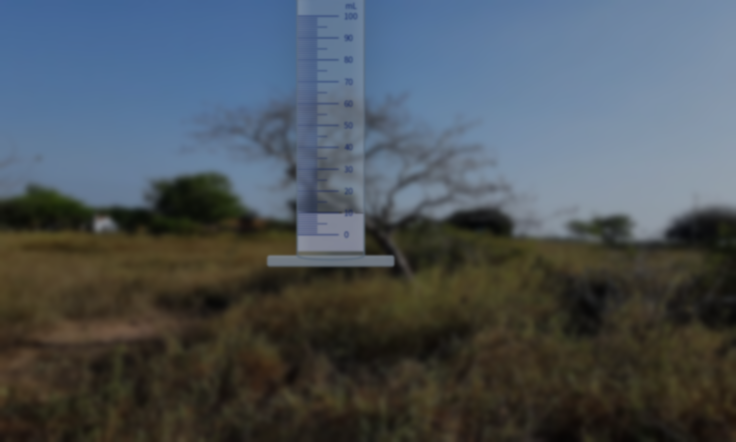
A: 10 mL
